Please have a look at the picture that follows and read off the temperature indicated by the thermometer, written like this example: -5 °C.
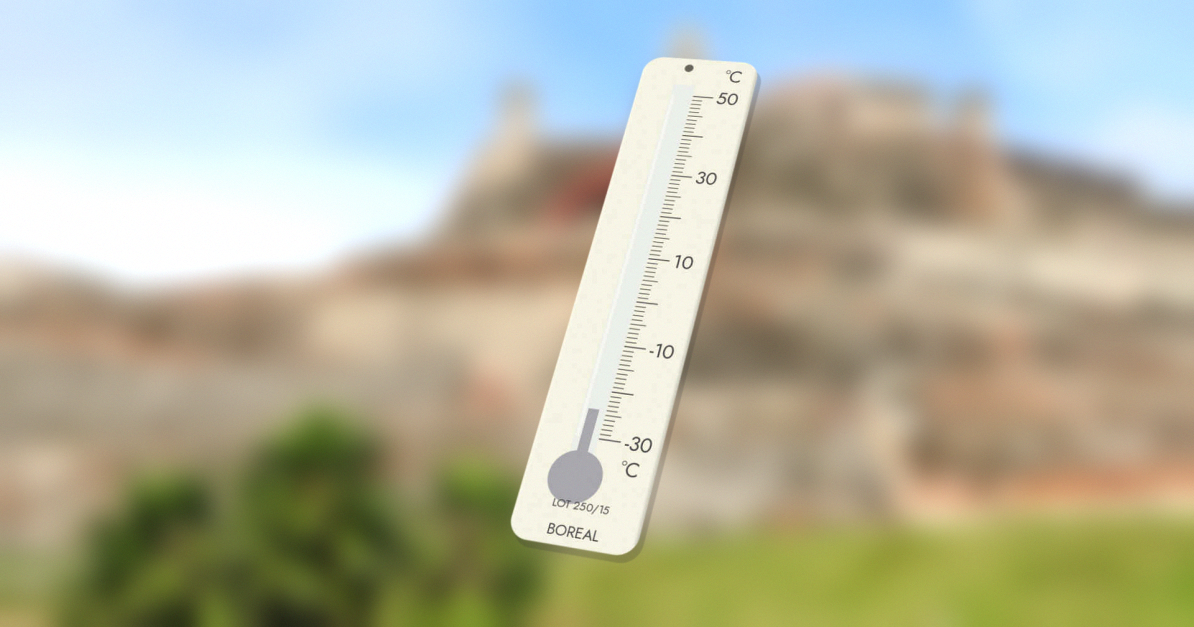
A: -24 °C
